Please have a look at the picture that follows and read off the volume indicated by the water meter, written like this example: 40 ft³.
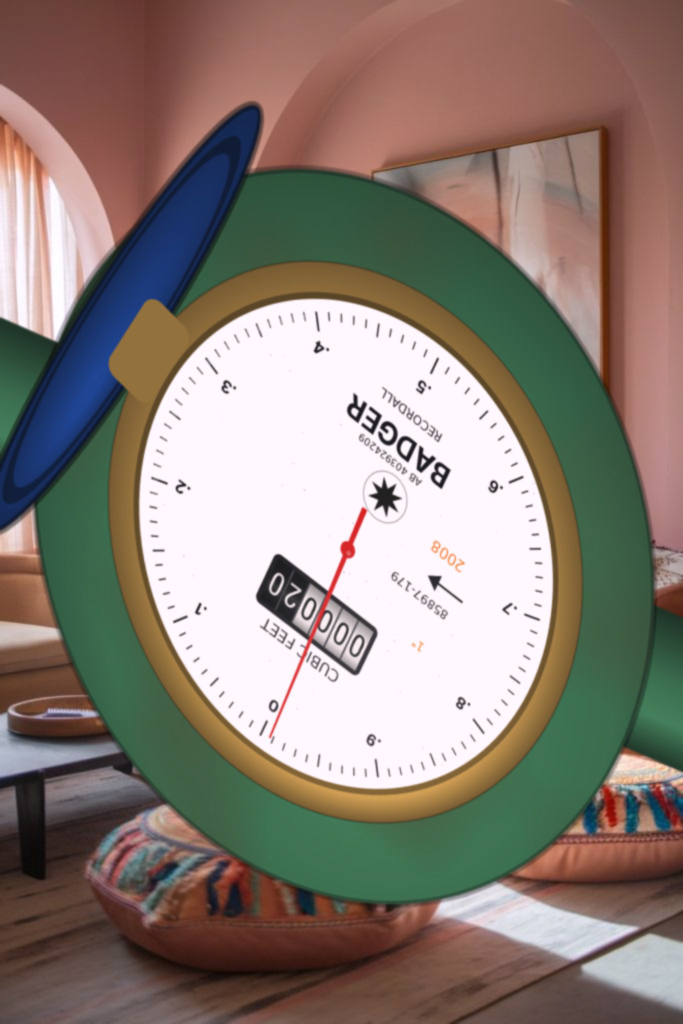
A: 19.99 ft³
